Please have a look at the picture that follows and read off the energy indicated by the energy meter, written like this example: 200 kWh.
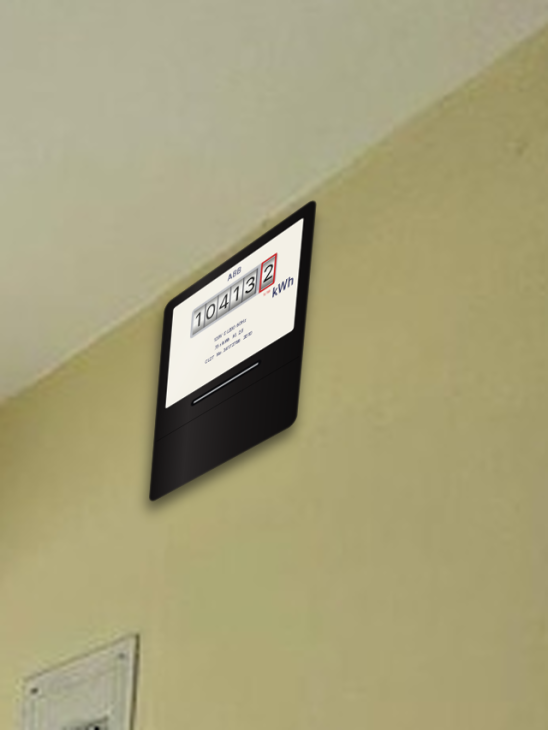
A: 10413.2 kWh
